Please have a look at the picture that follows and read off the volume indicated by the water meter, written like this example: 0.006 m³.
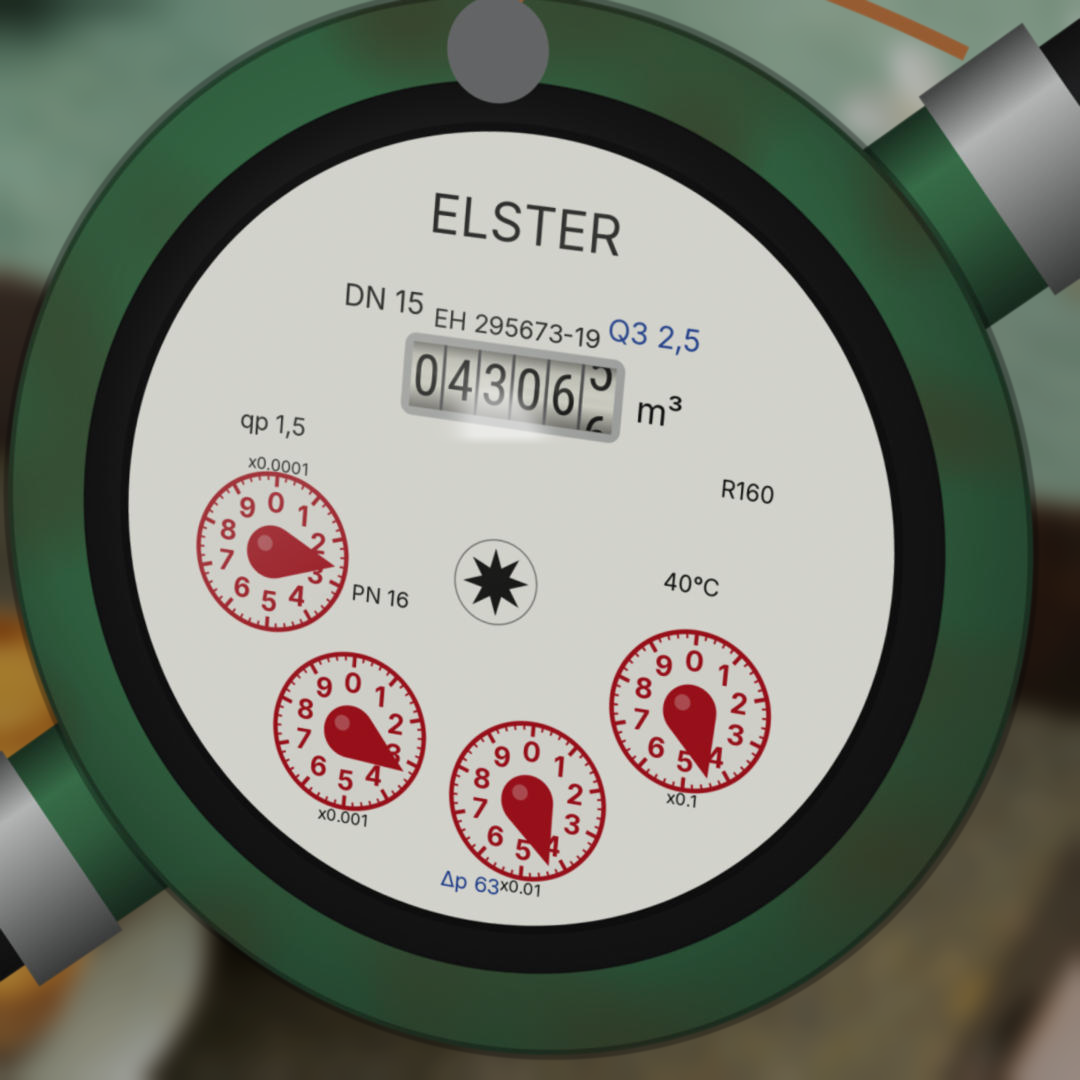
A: 43065.4432 m³
